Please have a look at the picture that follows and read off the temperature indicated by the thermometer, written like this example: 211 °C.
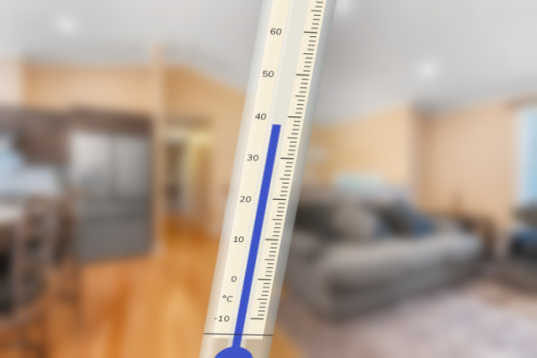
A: 38 °C
